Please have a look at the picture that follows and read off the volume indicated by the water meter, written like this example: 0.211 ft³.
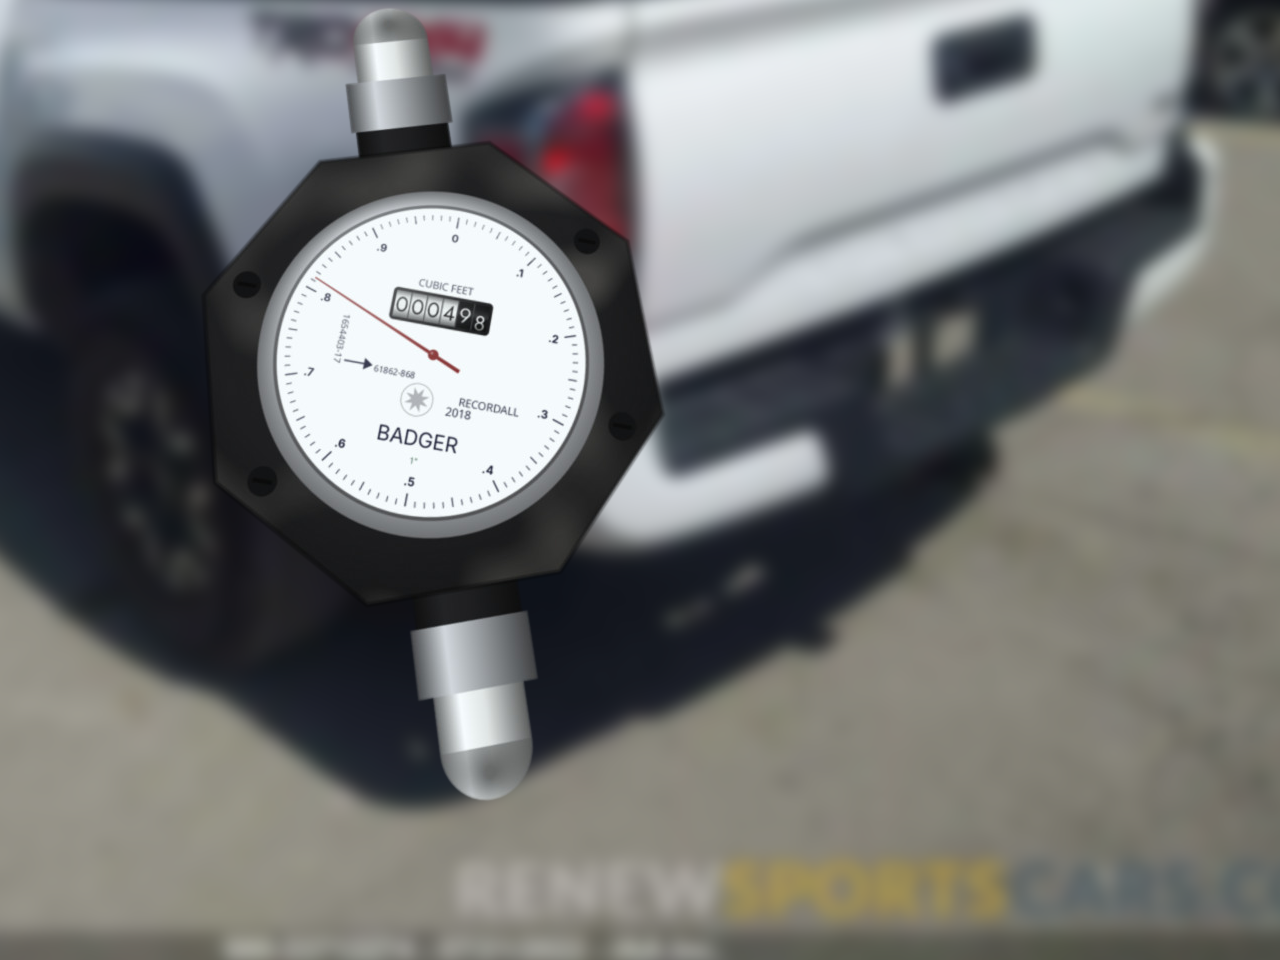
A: 497.81 ft³
